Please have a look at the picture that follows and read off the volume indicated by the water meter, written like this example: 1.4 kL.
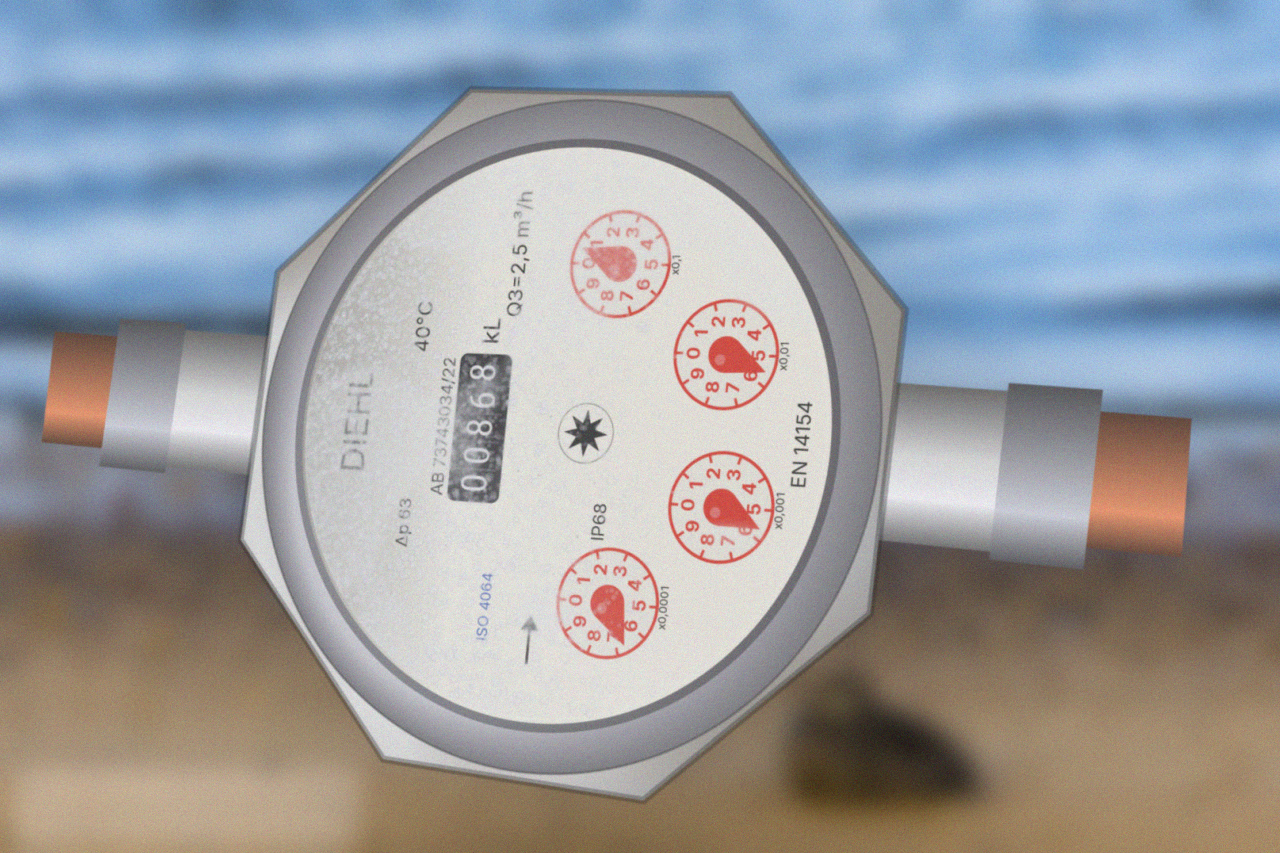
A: 868.0556 kL
